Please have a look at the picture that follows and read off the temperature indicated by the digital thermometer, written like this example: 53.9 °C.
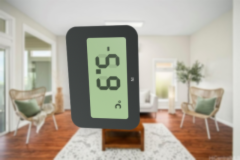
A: -5.9 °C
